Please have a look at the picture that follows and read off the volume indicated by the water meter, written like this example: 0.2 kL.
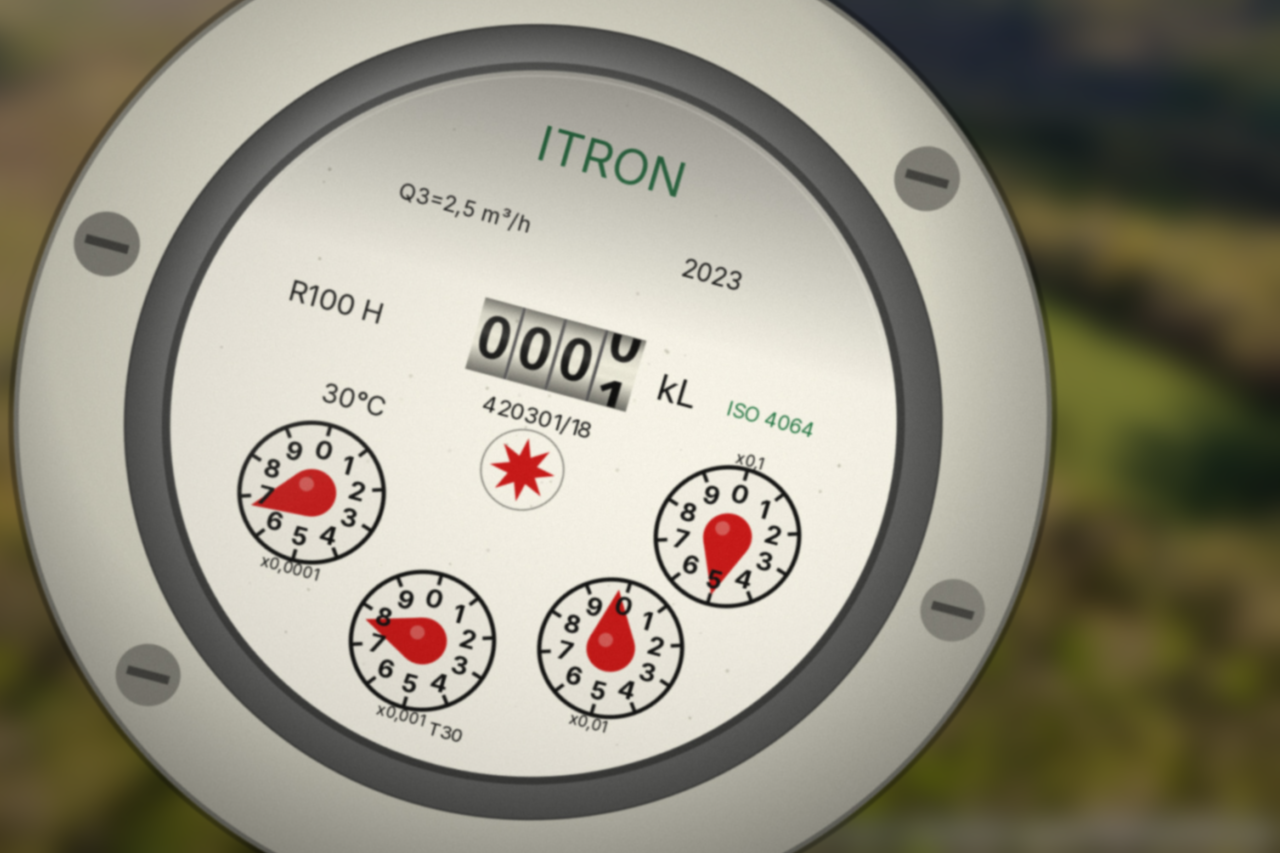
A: 0.4976 kL
